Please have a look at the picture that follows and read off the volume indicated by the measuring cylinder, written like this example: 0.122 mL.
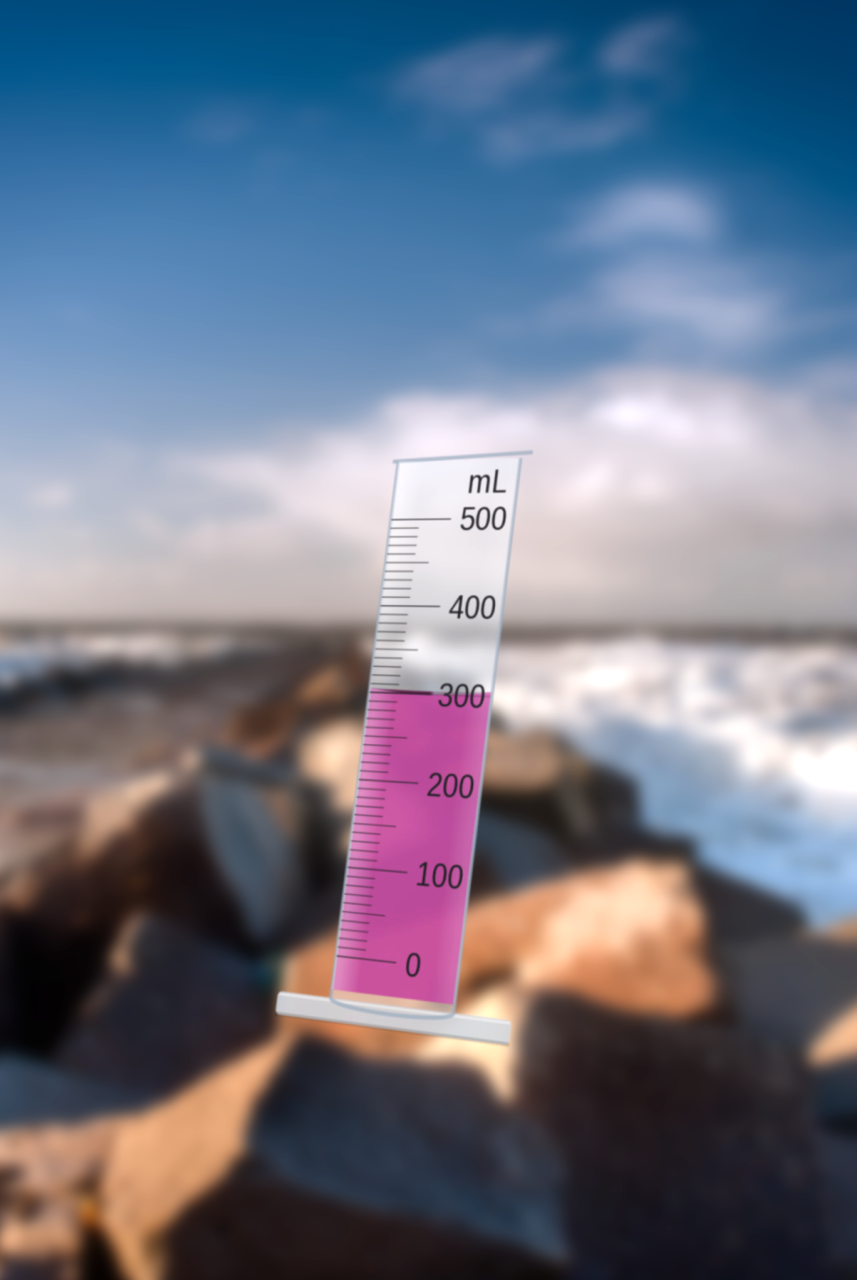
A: 300 mL
